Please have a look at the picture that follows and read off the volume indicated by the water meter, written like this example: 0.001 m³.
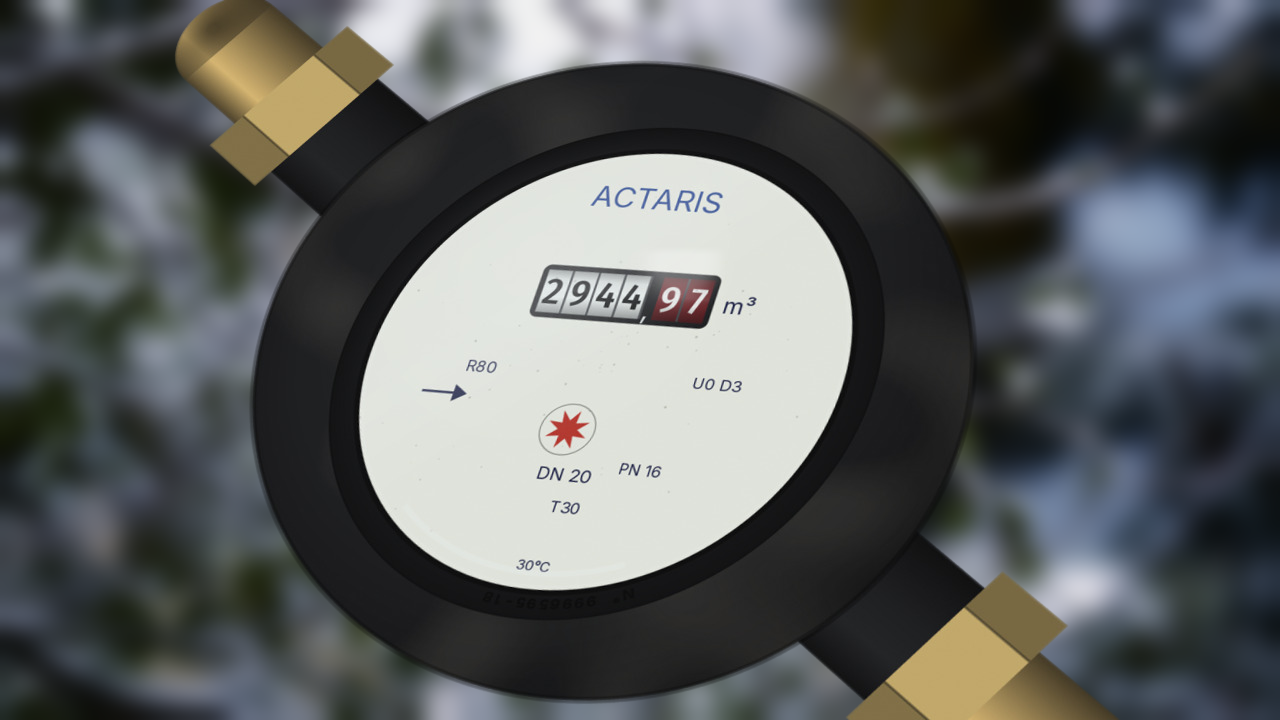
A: 2944.97 m³
